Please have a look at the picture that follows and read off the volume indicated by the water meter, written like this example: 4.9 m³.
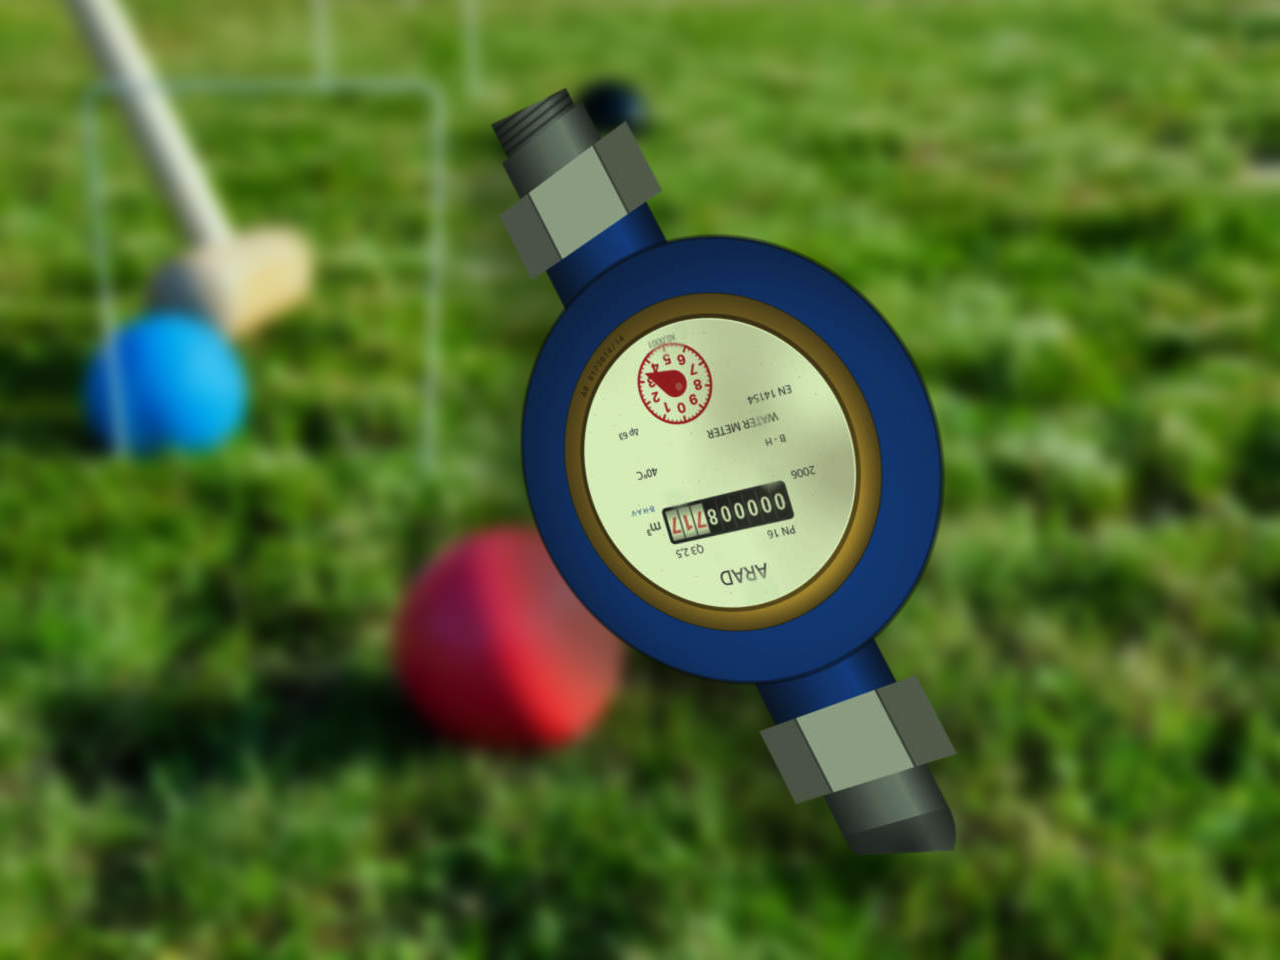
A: 8.7173 m³
